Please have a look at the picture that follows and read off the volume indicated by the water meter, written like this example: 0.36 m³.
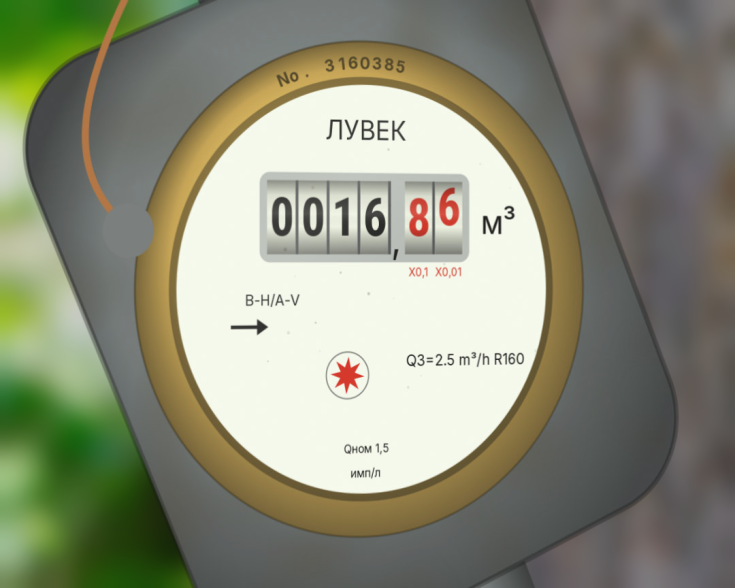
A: 16.86 m³
